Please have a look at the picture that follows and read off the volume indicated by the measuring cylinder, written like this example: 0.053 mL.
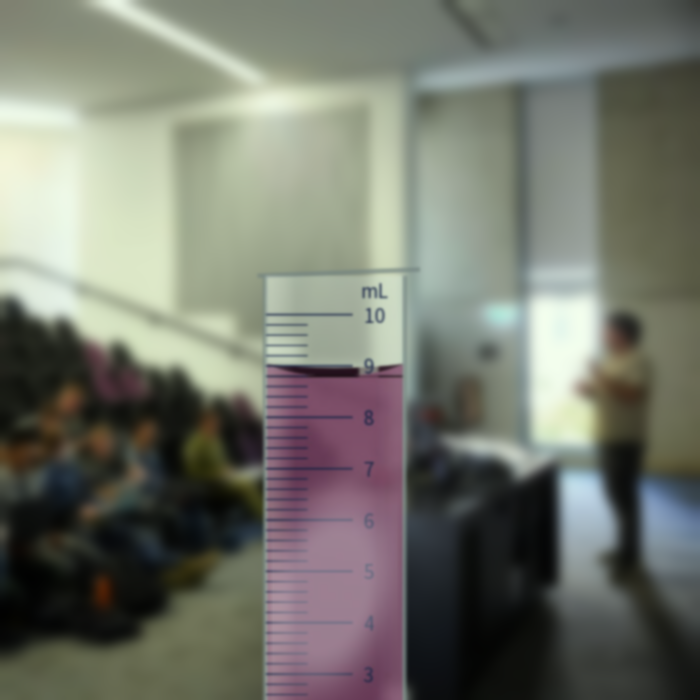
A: 8.8 mL
